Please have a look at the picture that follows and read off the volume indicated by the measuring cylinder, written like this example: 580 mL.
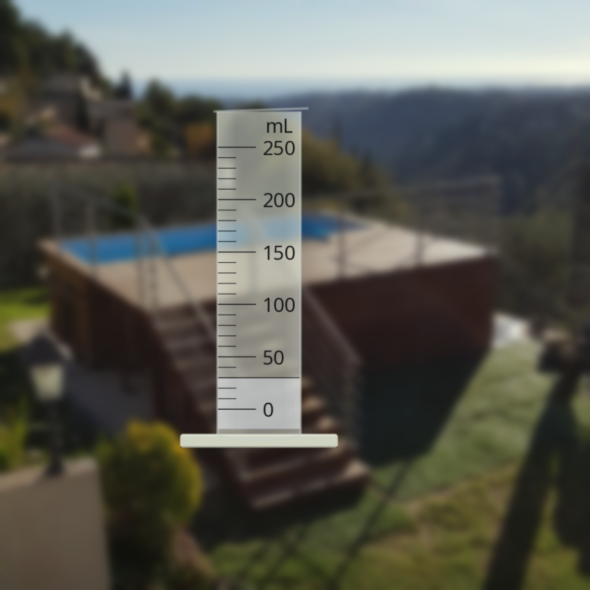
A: 30 mL
